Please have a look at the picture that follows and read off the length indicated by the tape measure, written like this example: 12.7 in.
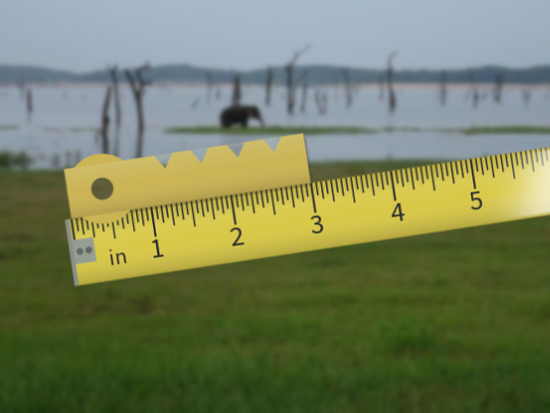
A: 3 in
